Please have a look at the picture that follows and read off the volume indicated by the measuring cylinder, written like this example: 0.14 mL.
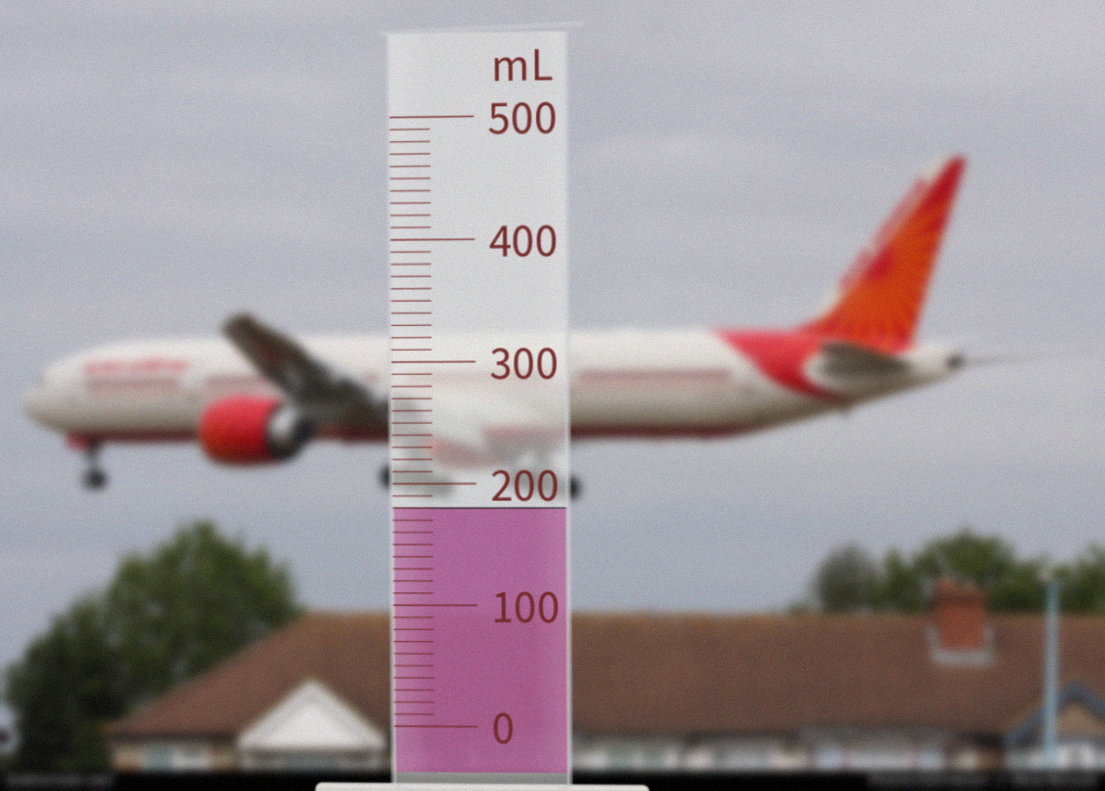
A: 180 mL
